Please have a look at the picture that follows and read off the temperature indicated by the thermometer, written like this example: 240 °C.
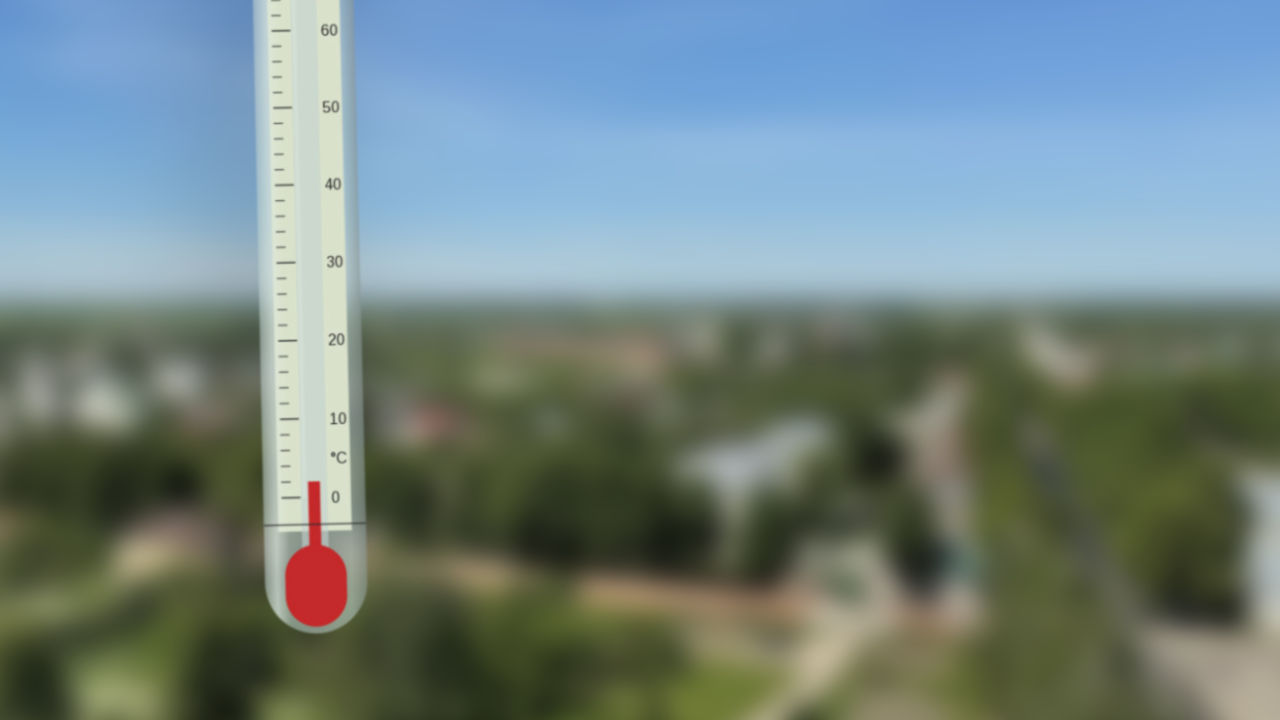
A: 2 °C
